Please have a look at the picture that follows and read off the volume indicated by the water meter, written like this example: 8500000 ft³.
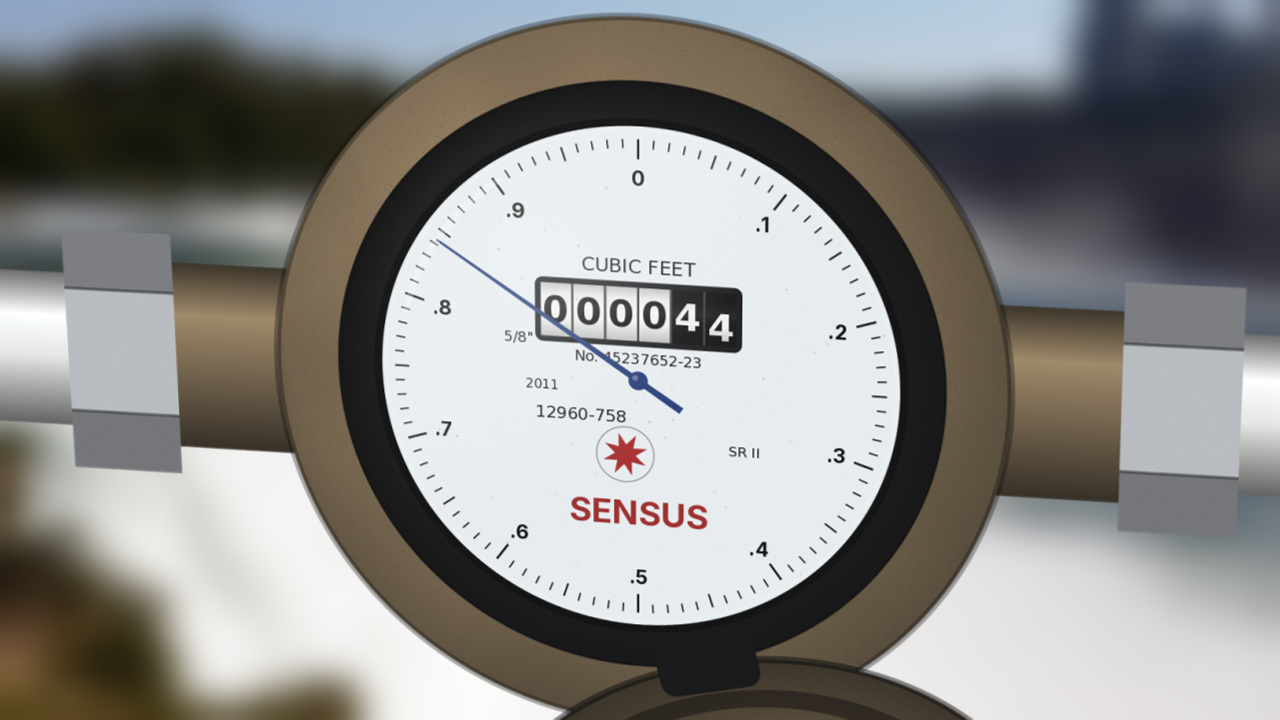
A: 43.84 ft³
